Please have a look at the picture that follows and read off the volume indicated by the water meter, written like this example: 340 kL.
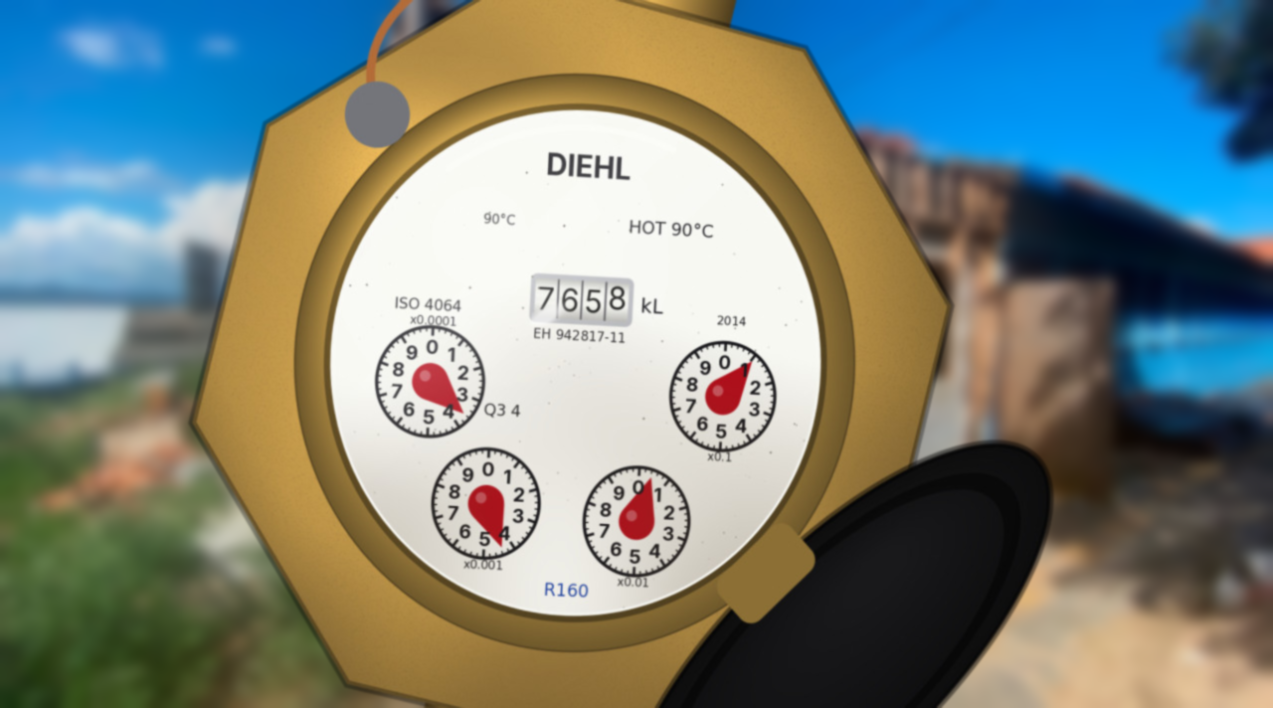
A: 7658.1043 kL
